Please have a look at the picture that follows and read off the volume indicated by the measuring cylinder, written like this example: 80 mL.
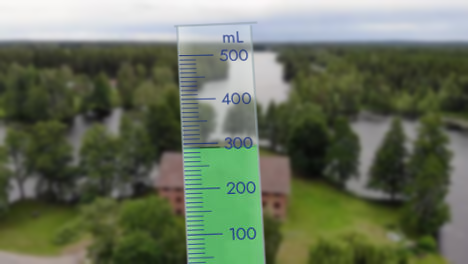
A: 290 mL
